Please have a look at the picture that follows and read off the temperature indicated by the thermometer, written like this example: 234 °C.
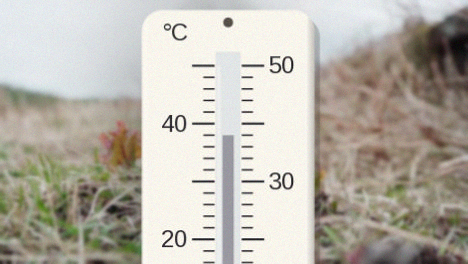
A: 38 °C
